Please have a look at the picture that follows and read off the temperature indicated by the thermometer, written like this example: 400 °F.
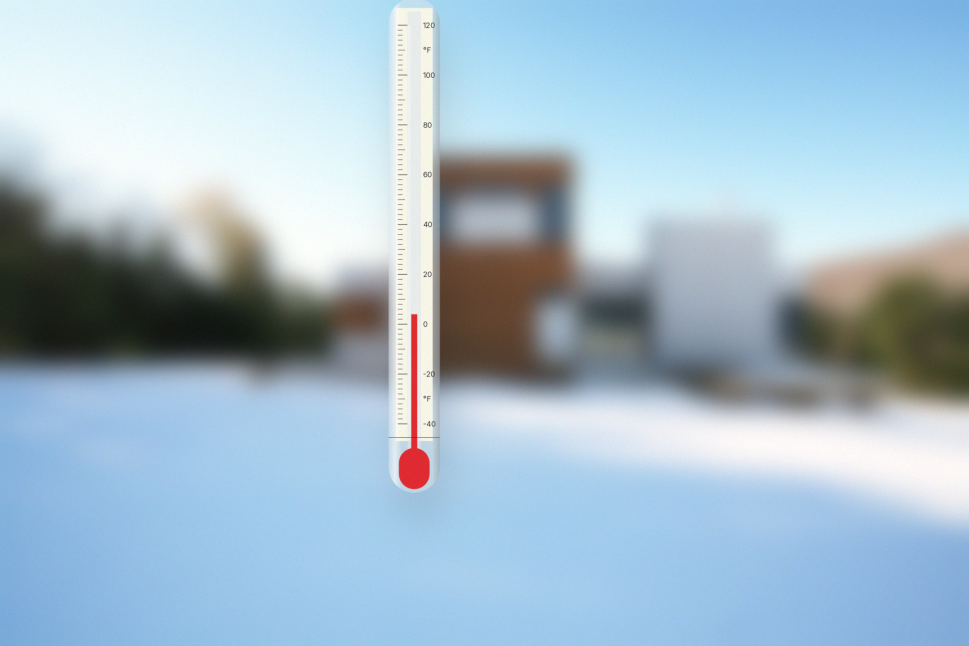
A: 4 °F
